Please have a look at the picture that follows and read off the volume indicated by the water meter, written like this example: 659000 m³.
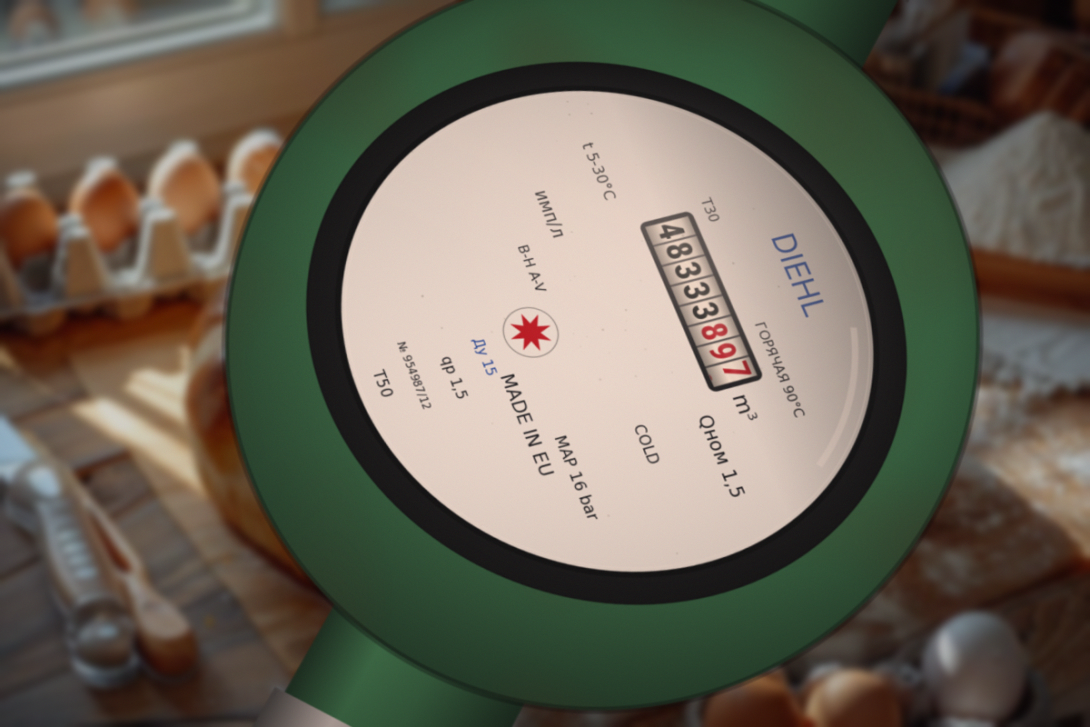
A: 48333.897 m³
